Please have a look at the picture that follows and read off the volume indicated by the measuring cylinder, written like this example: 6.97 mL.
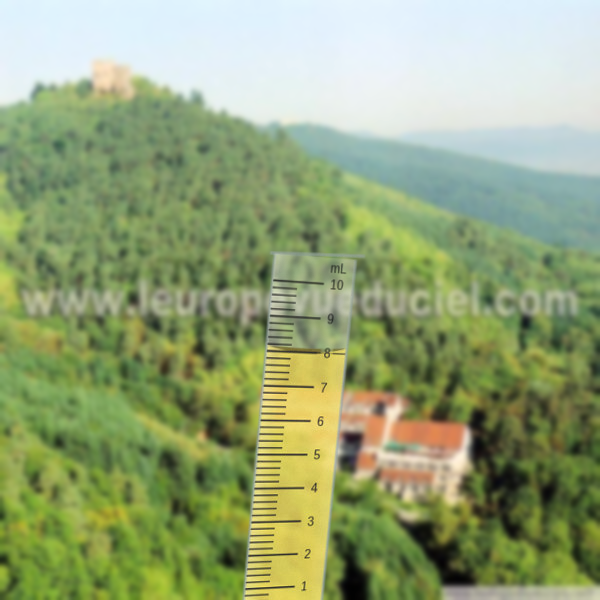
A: 8 mL
